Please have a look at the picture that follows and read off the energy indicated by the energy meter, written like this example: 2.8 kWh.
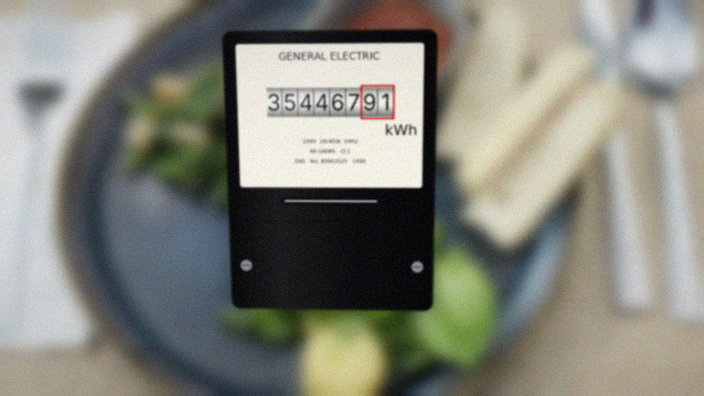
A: 354467.91 kWh
